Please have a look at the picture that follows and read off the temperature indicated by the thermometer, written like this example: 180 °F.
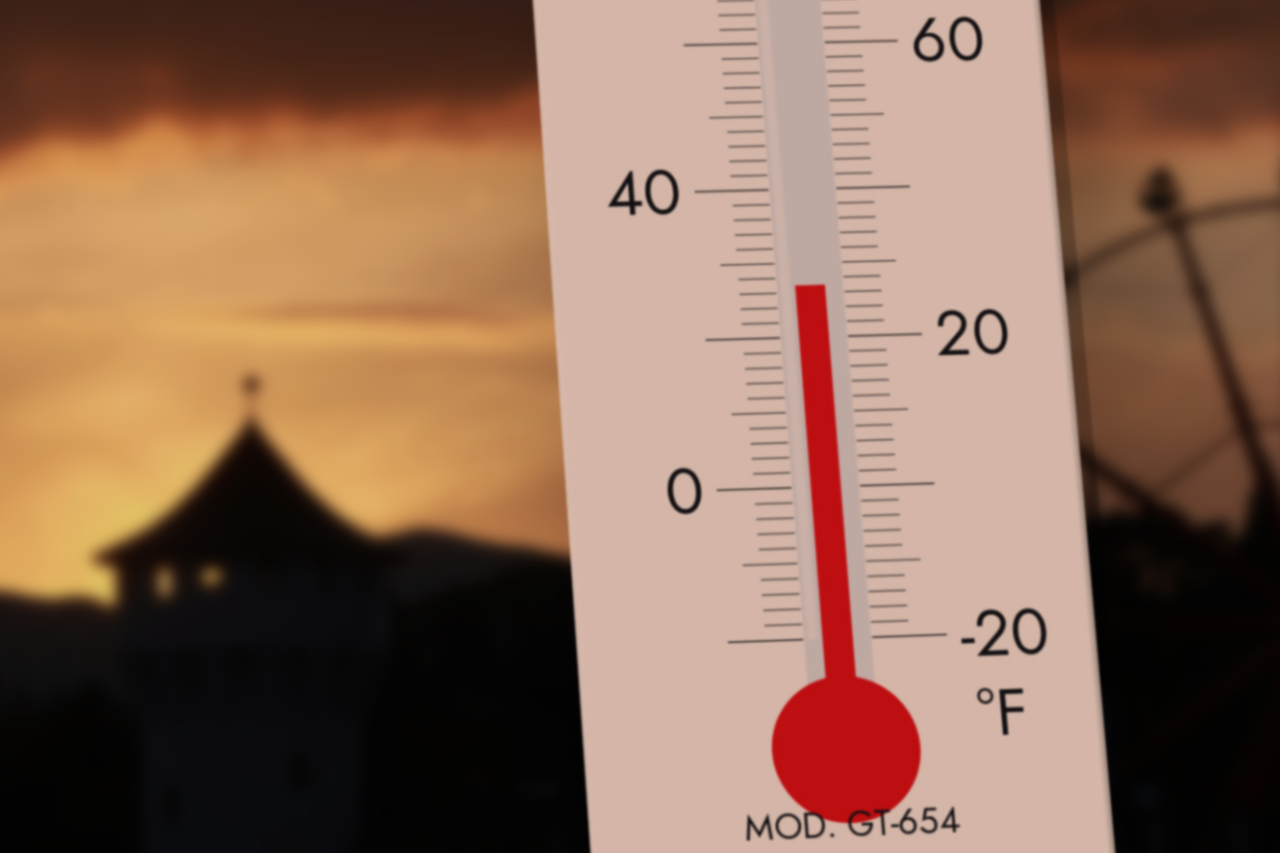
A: 27 °F
